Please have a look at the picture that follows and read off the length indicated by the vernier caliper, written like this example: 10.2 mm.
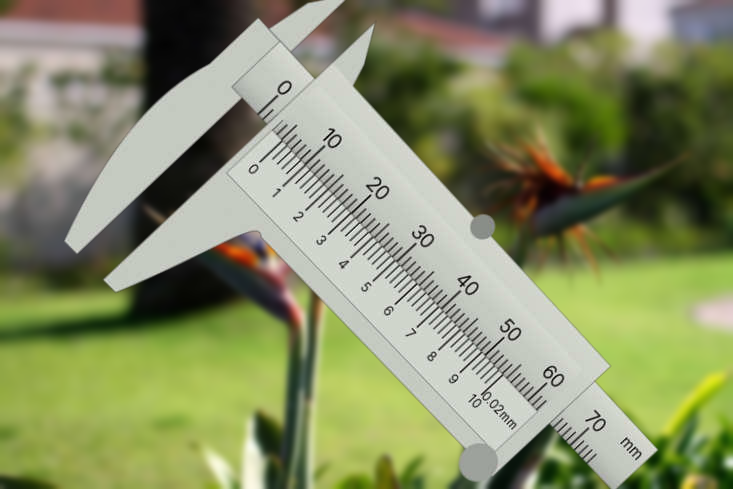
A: 5.2 mm
